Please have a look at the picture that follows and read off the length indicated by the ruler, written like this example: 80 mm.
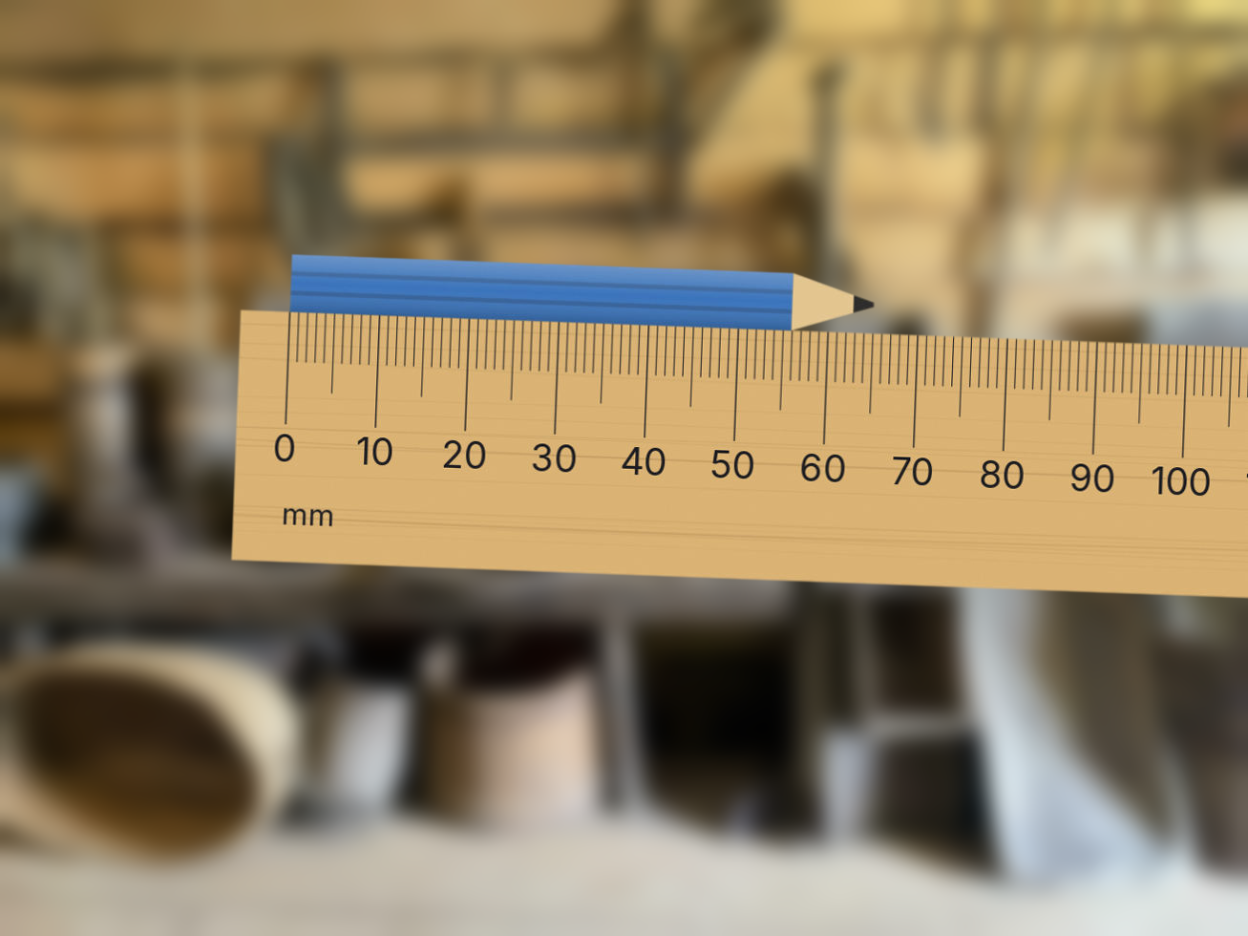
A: 65 mm
